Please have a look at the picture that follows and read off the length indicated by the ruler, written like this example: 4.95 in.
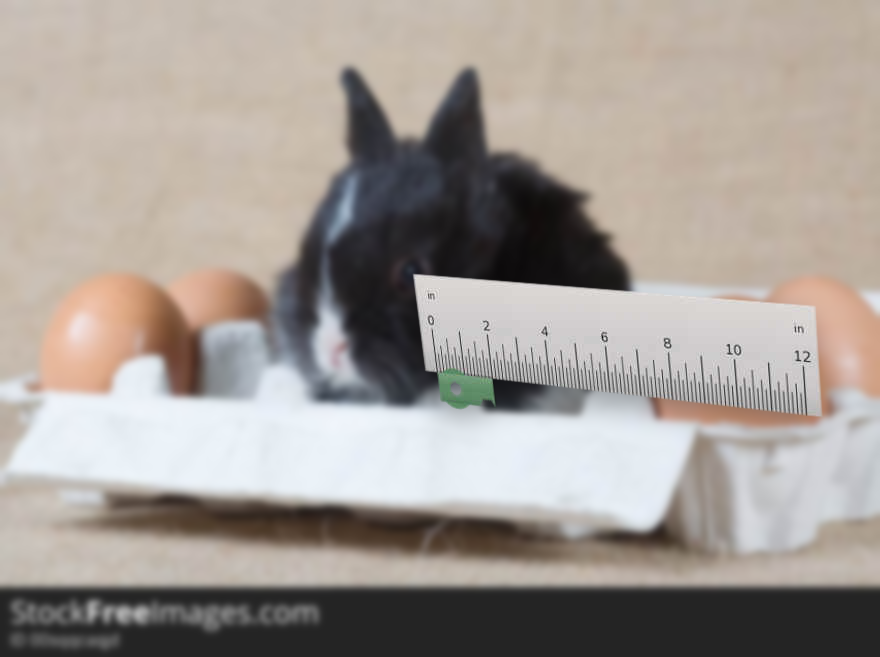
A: 2 in
